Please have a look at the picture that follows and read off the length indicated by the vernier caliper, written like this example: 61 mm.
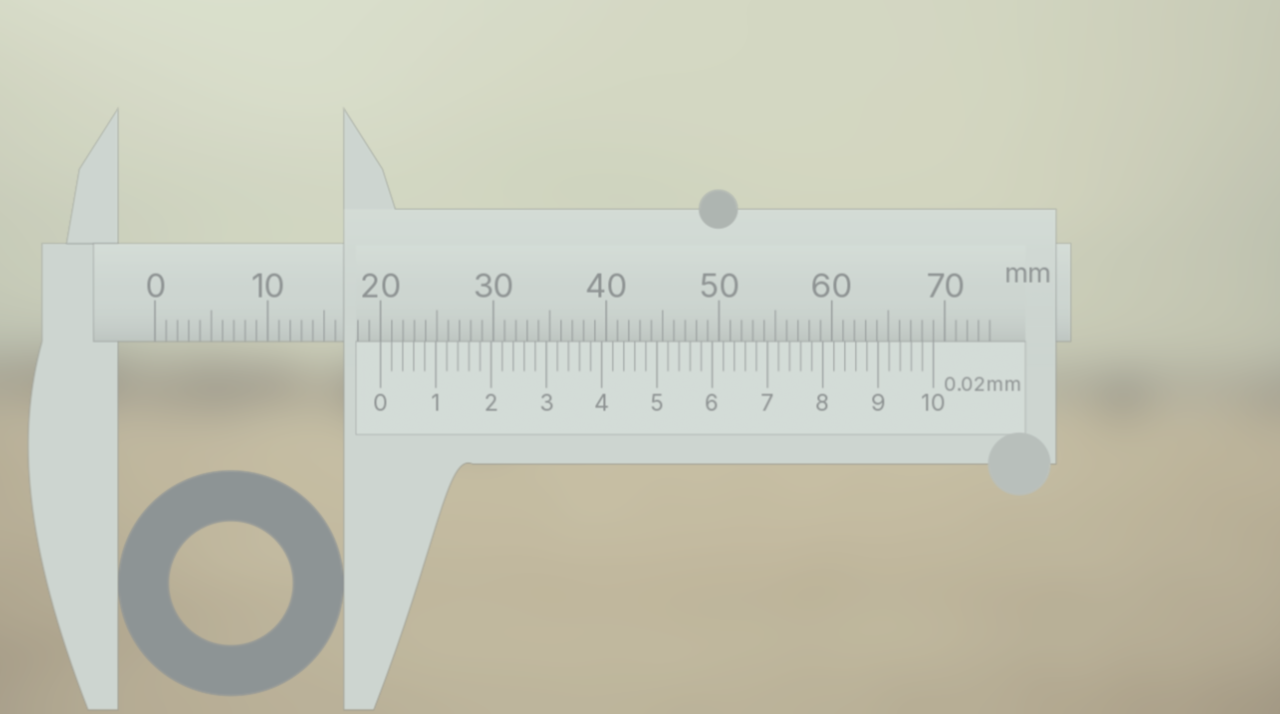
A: 20.0 mm
